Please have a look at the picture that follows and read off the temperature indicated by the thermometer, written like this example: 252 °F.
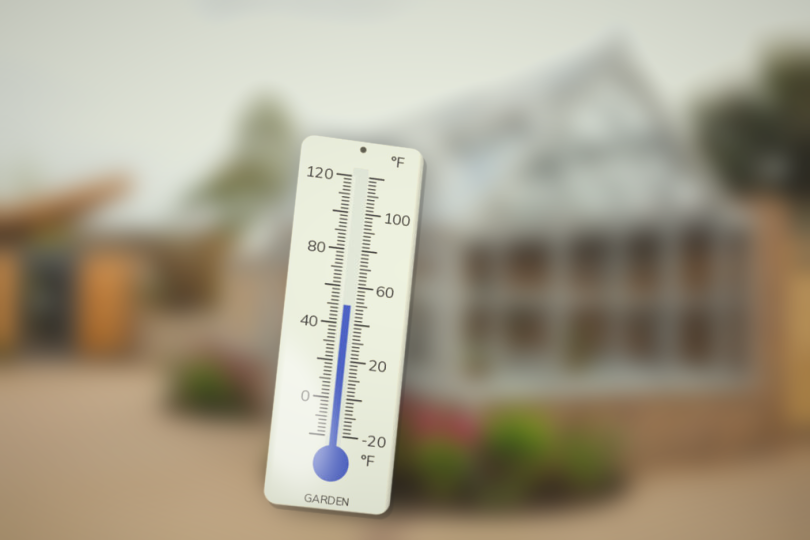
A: 50 °F
